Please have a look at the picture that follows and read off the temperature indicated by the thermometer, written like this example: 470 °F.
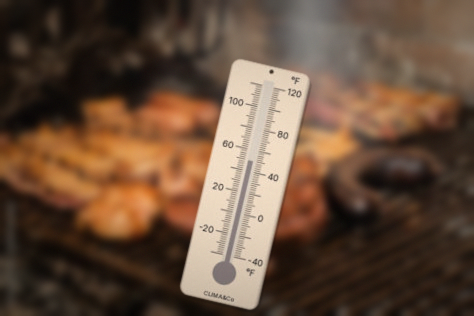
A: 50 °F
